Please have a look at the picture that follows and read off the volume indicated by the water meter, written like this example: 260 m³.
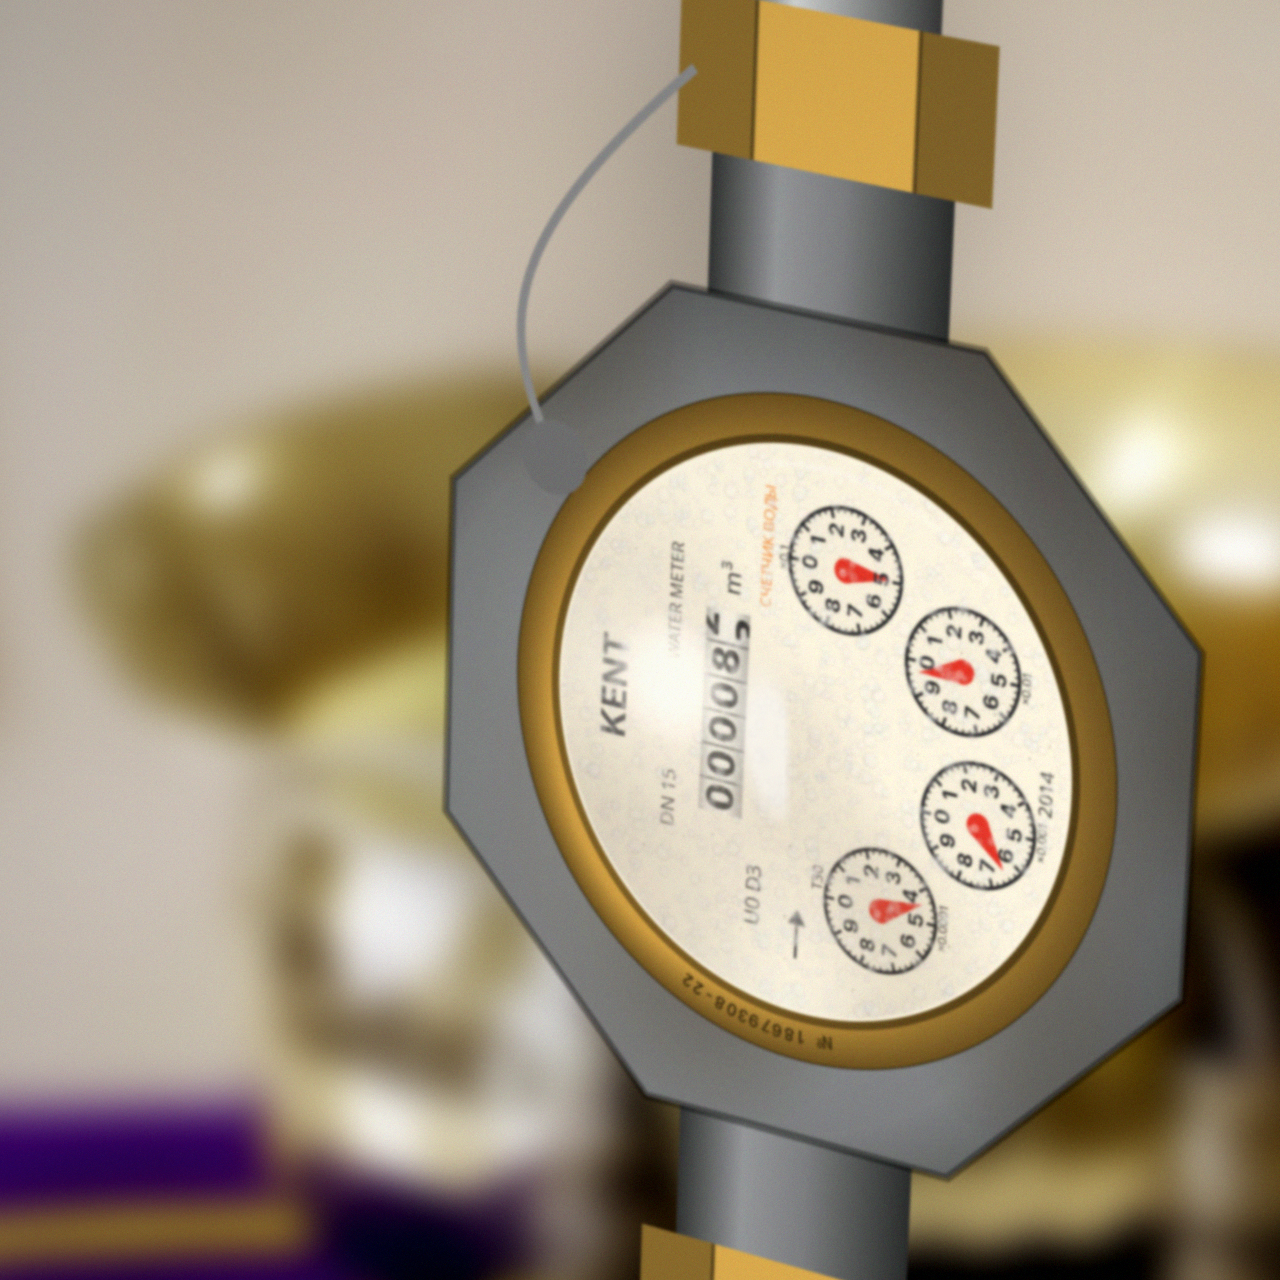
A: 82.4964 m³
